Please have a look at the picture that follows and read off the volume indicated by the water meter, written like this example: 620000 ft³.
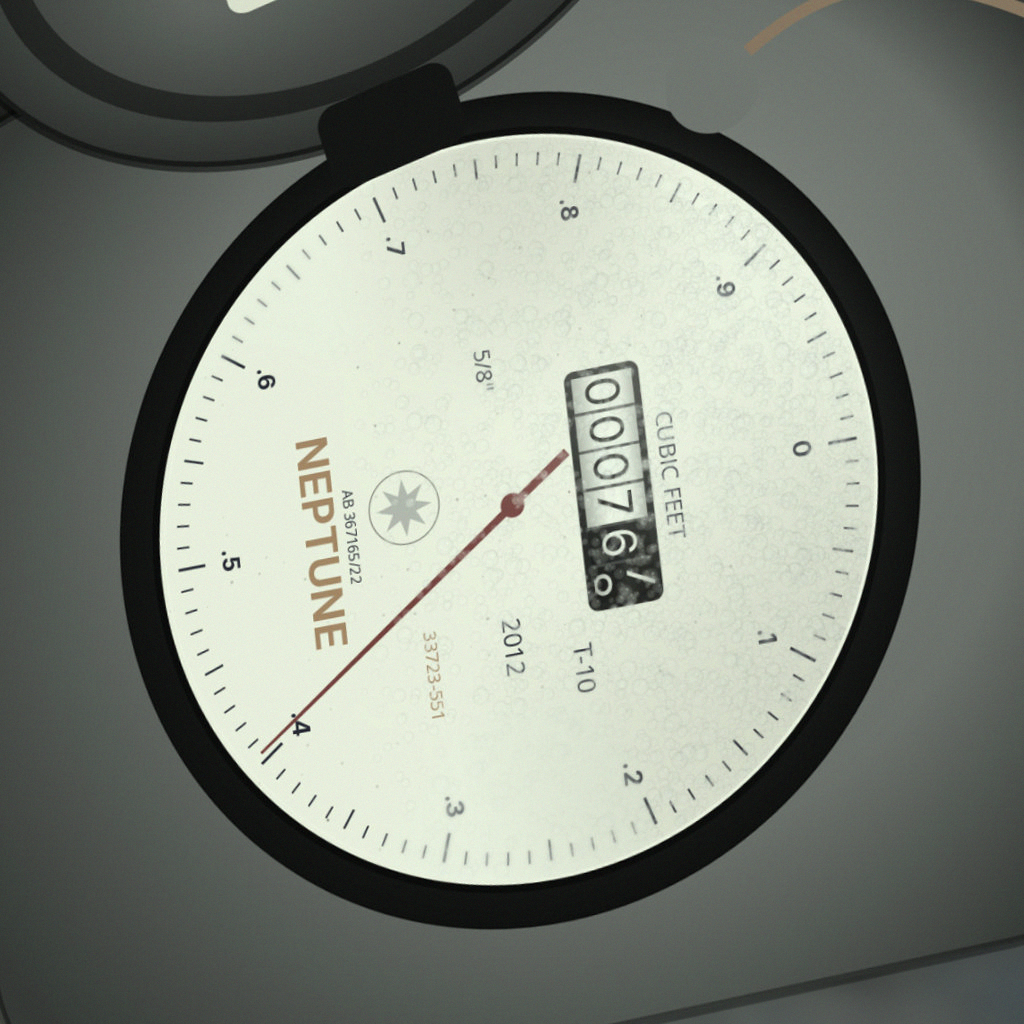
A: 767.40 ft³
